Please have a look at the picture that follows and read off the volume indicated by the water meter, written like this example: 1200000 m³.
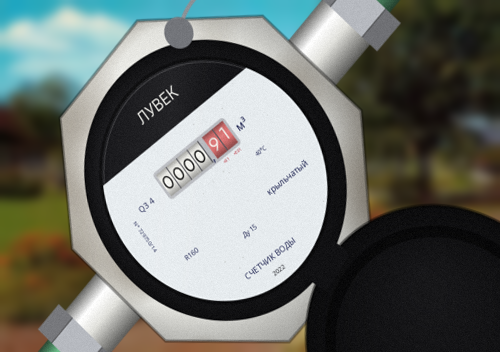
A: 0.91 m³
